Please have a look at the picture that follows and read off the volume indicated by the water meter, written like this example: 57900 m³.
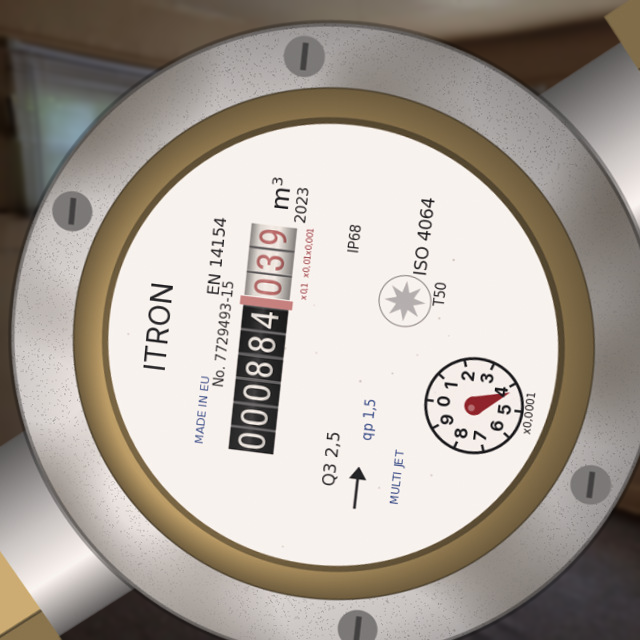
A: 884.0394 m³
